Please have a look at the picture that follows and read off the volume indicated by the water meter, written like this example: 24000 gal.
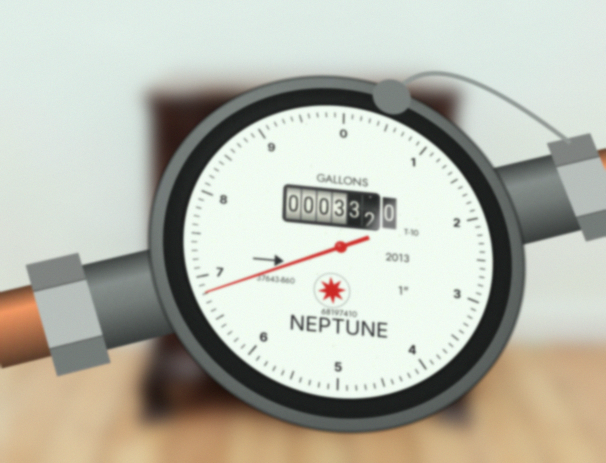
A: 3316.8 gal
